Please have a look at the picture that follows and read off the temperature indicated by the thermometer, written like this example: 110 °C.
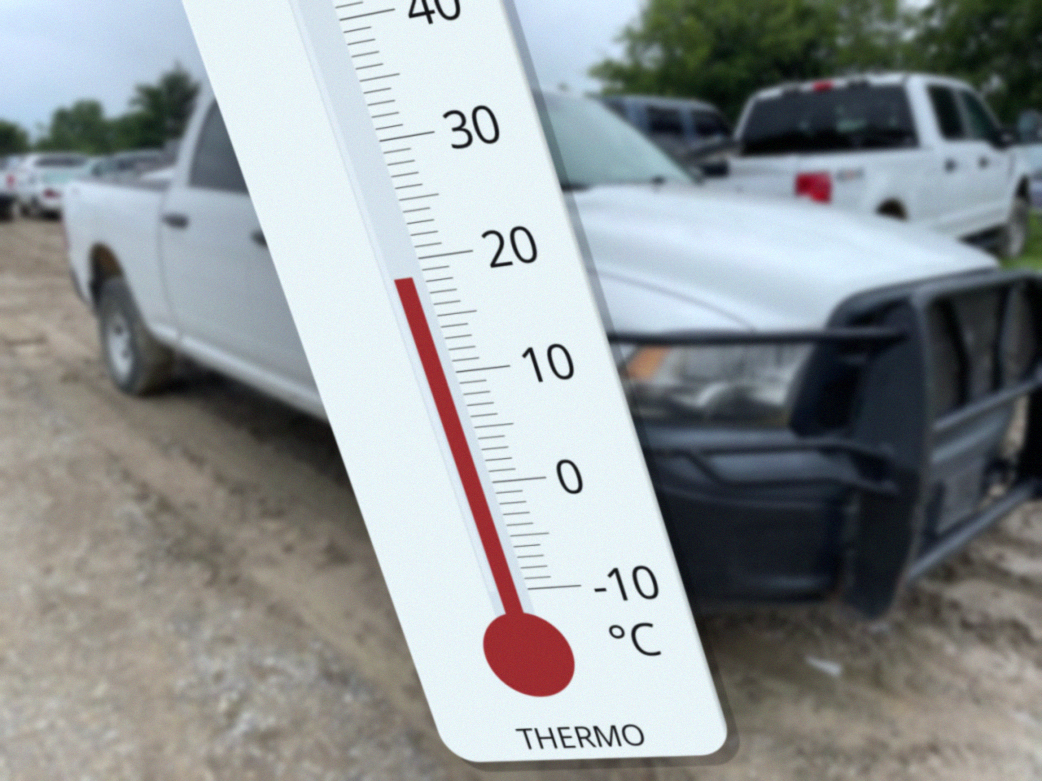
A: 18.5 °C
